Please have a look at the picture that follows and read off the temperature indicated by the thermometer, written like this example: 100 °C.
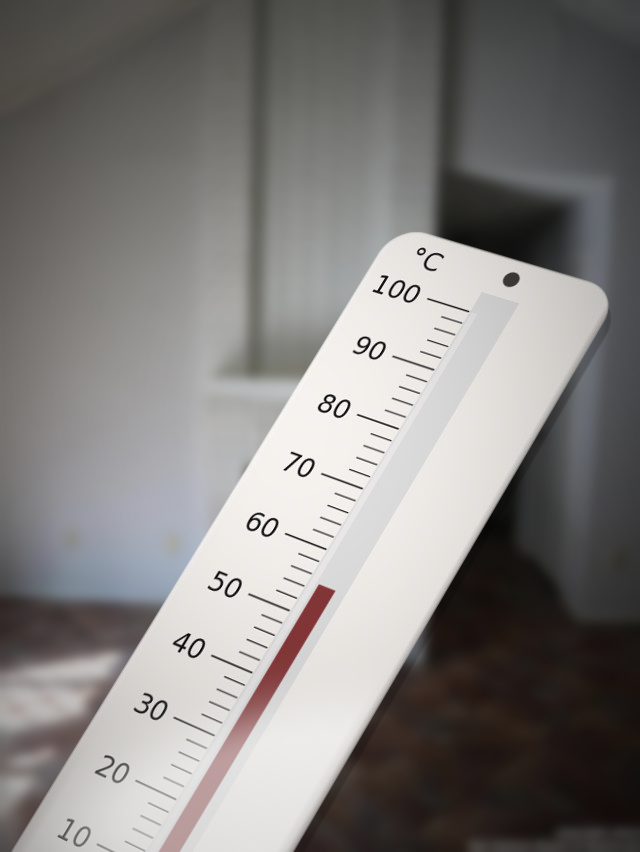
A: 55 °C
